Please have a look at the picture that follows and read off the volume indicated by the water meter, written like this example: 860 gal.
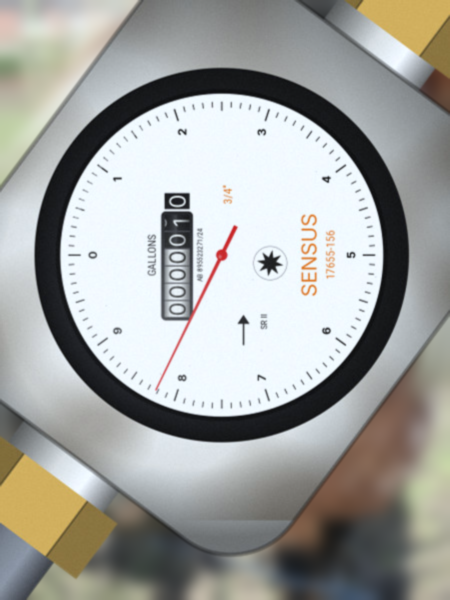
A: 8.2 gal
